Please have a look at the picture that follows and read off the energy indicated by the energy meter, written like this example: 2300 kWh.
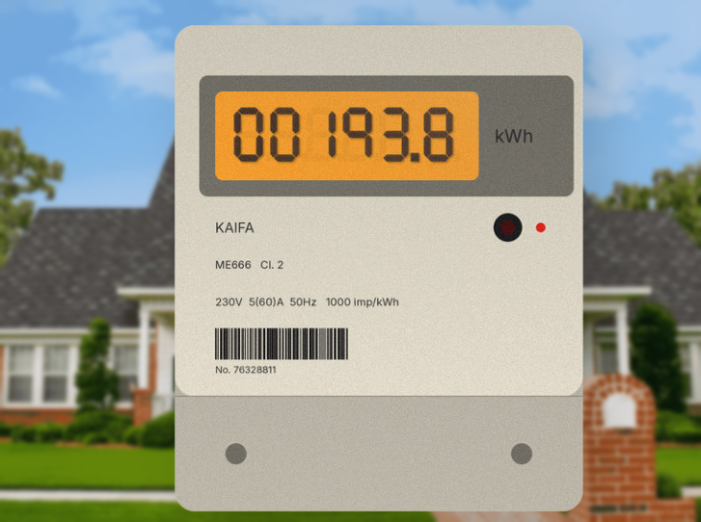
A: 193.8 kWh
